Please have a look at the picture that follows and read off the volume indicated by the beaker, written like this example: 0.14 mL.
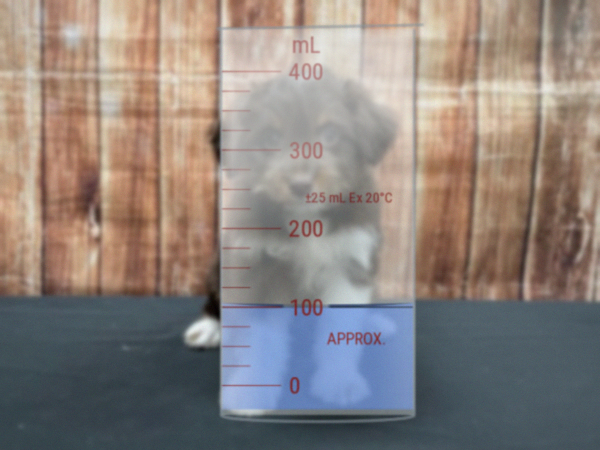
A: 100 mL
